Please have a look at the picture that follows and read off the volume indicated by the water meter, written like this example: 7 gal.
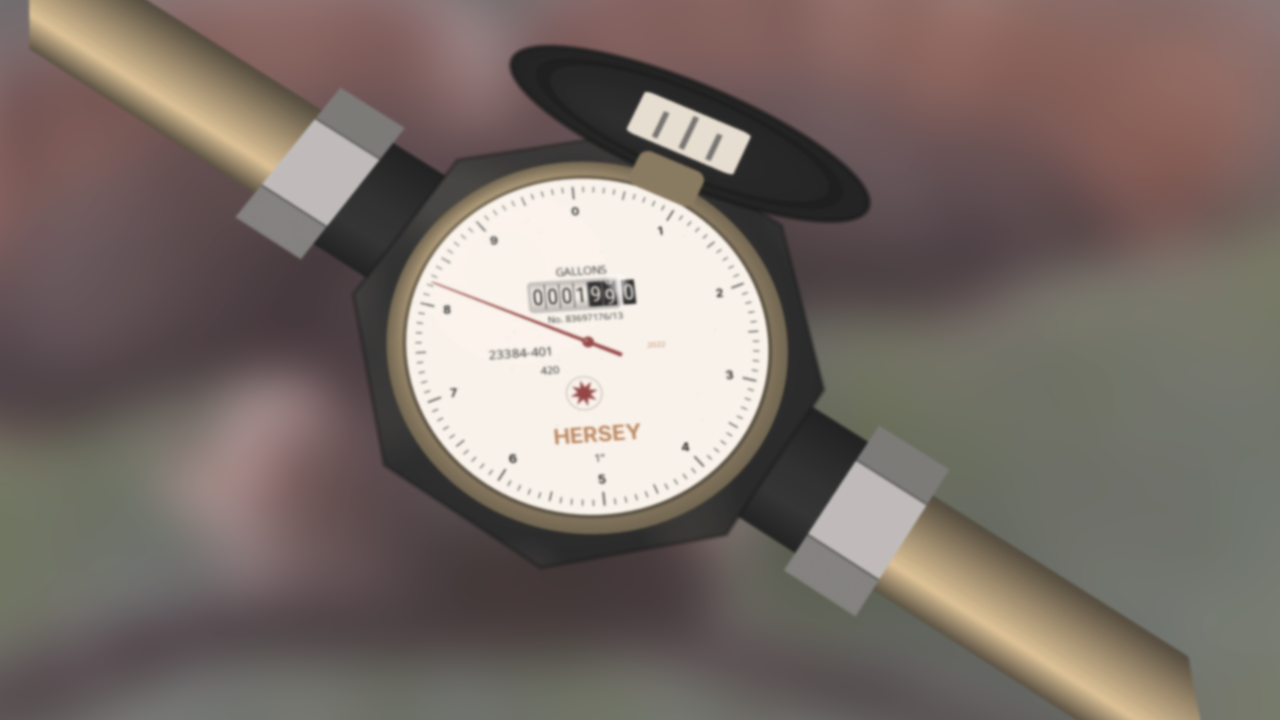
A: 1988.2 gal
